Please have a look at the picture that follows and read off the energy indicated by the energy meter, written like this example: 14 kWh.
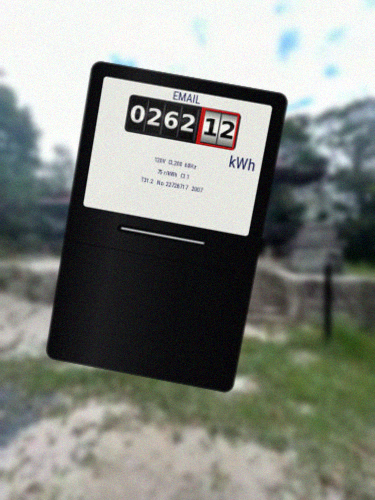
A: 262.12 kWh
